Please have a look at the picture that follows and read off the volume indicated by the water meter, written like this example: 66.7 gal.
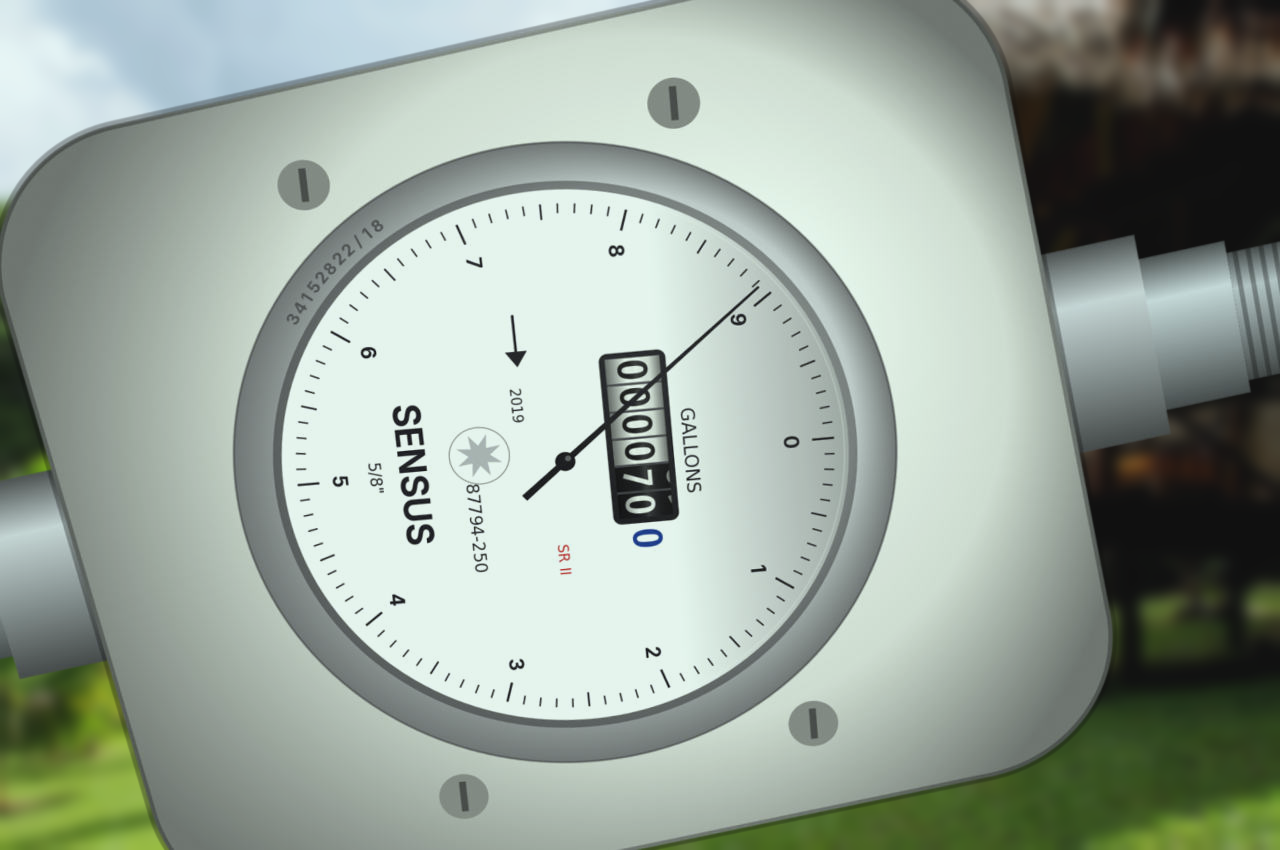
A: 698.9 gal
